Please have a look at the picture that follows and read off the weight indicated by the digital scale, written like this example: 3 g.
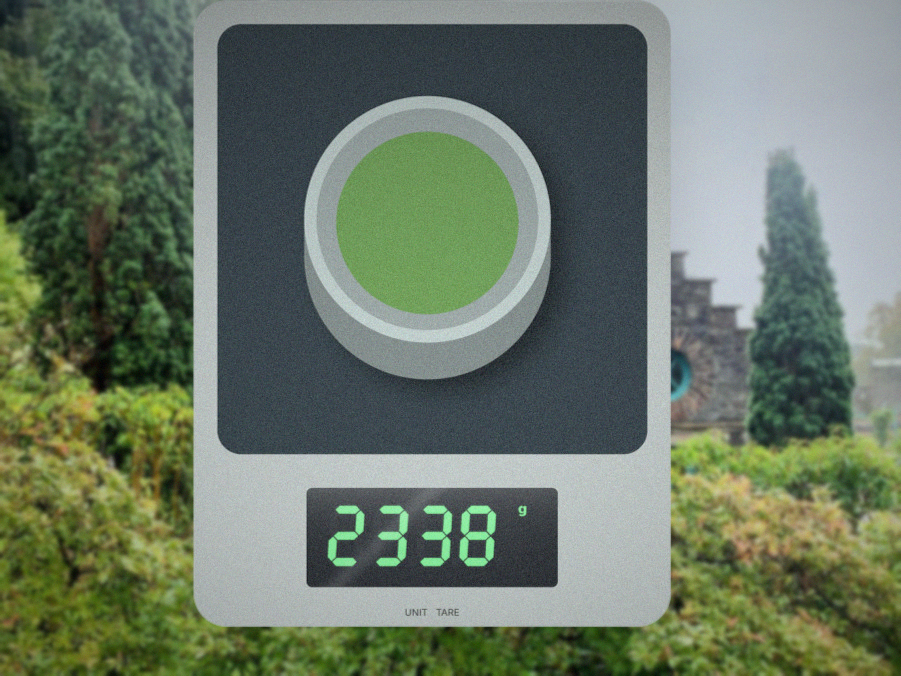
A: 2338 g
